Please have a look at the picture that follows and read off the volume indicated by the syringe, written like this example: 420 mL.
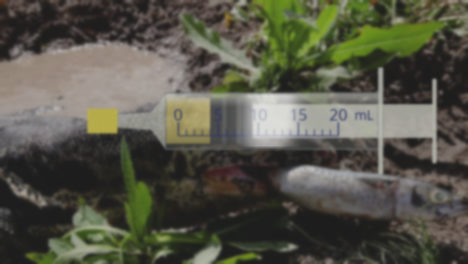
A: 4 mL
